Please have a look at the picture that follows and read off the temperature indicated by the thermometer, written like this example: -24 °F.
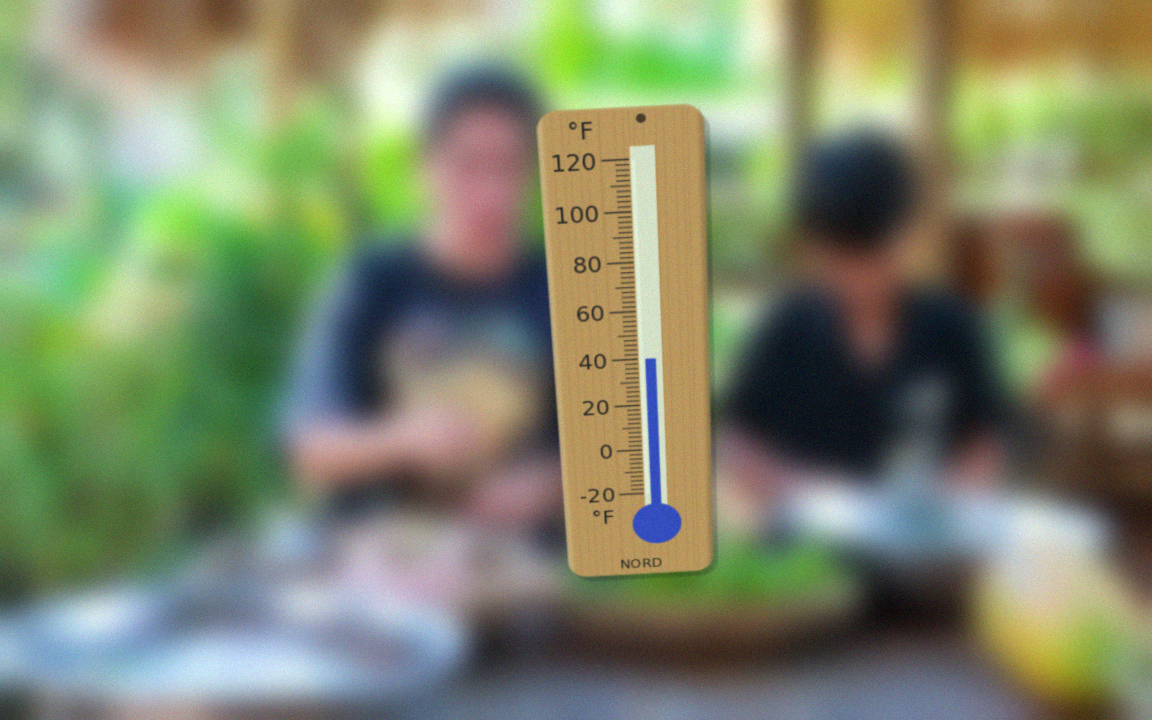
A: 40 °F
